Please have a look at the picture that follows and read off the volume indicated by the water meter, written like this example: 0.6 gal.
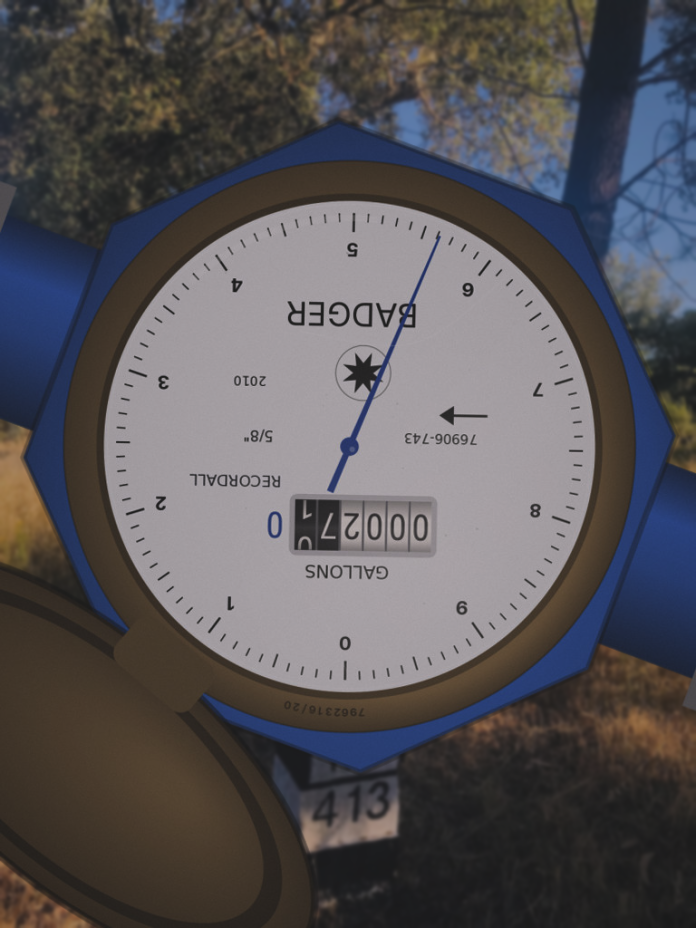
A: 2705.6 gal
